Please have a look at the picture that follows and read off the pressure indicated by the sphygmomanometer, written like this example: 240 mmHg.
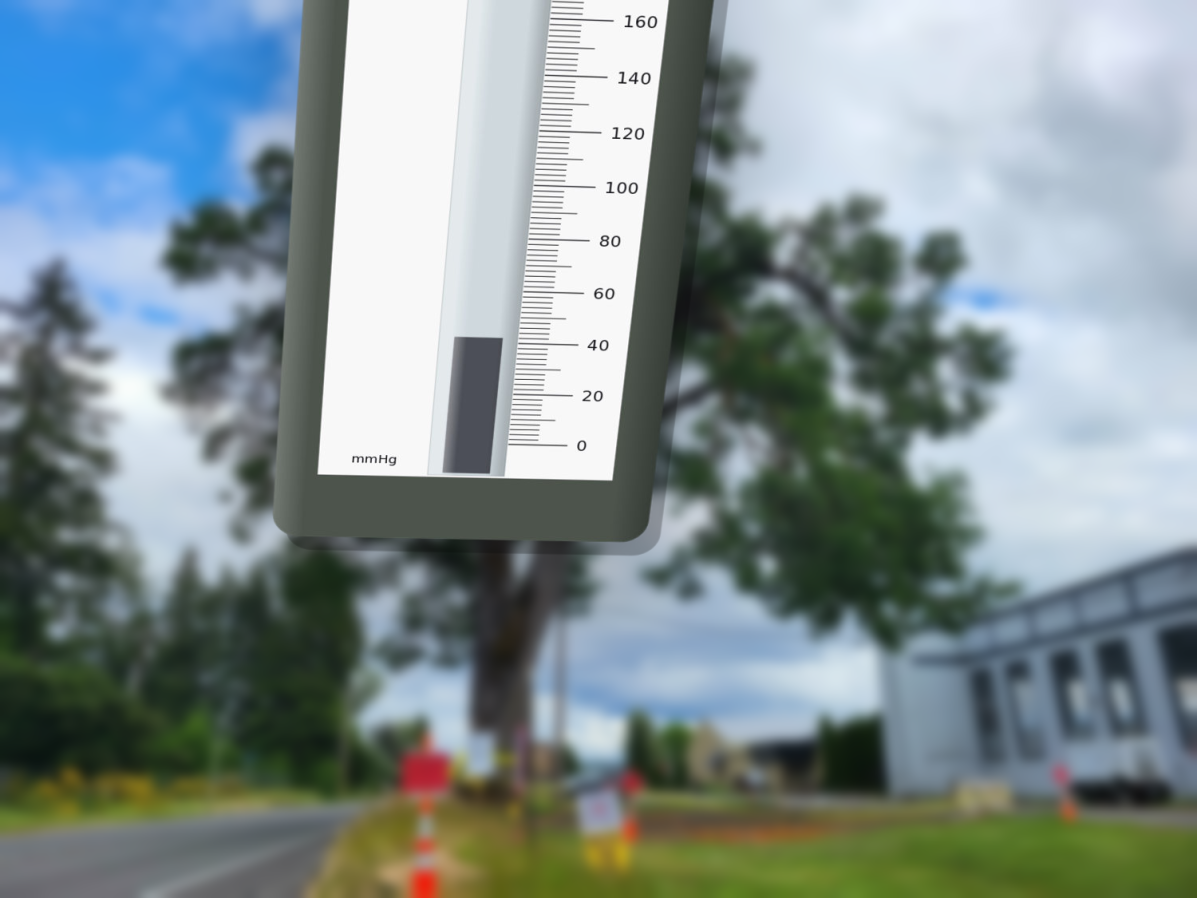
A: 42 mmHg
